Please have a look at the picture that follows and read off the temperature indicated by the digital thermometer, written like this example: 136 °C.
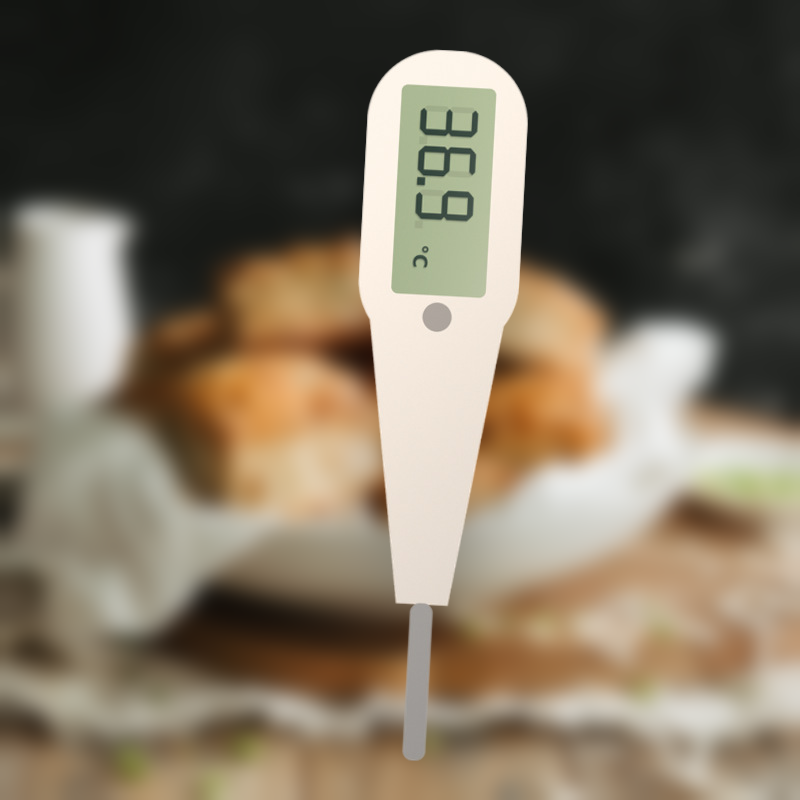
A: 36.9 °C
